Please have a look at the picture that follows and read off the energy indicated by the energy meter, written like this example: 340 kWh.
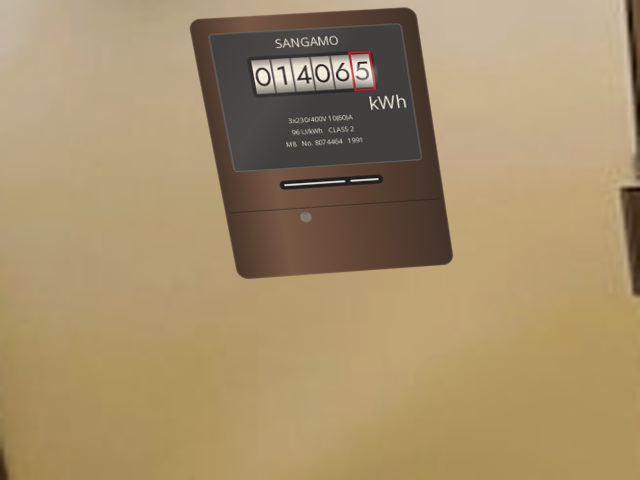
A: 1406.5 kWh
